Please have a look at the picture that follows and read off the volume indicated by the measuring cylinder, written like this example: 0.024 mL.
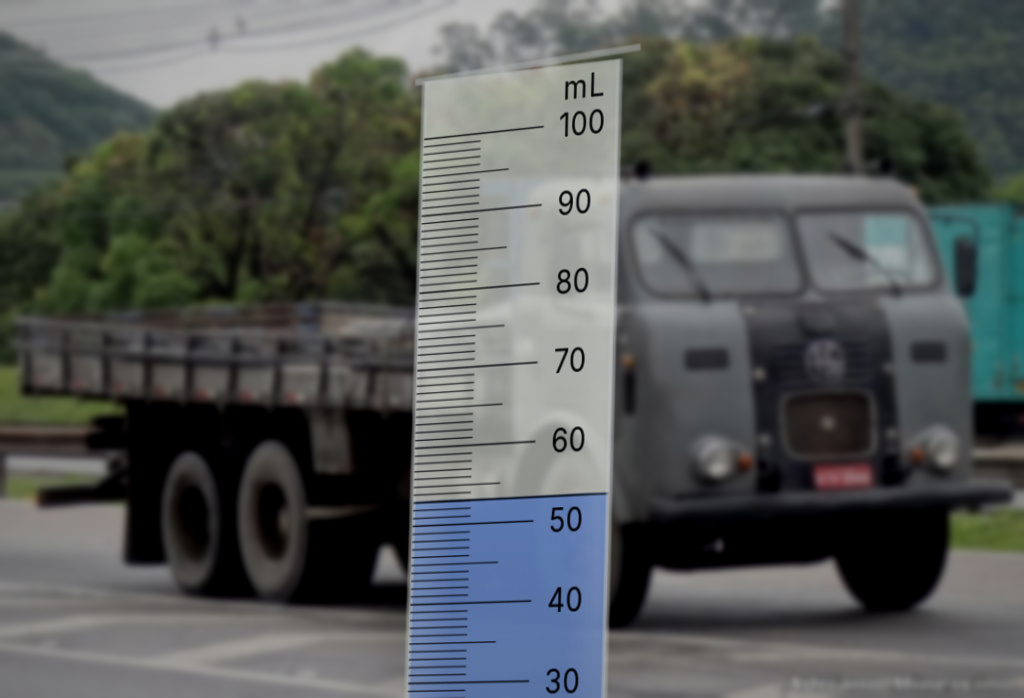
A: 53 mL
